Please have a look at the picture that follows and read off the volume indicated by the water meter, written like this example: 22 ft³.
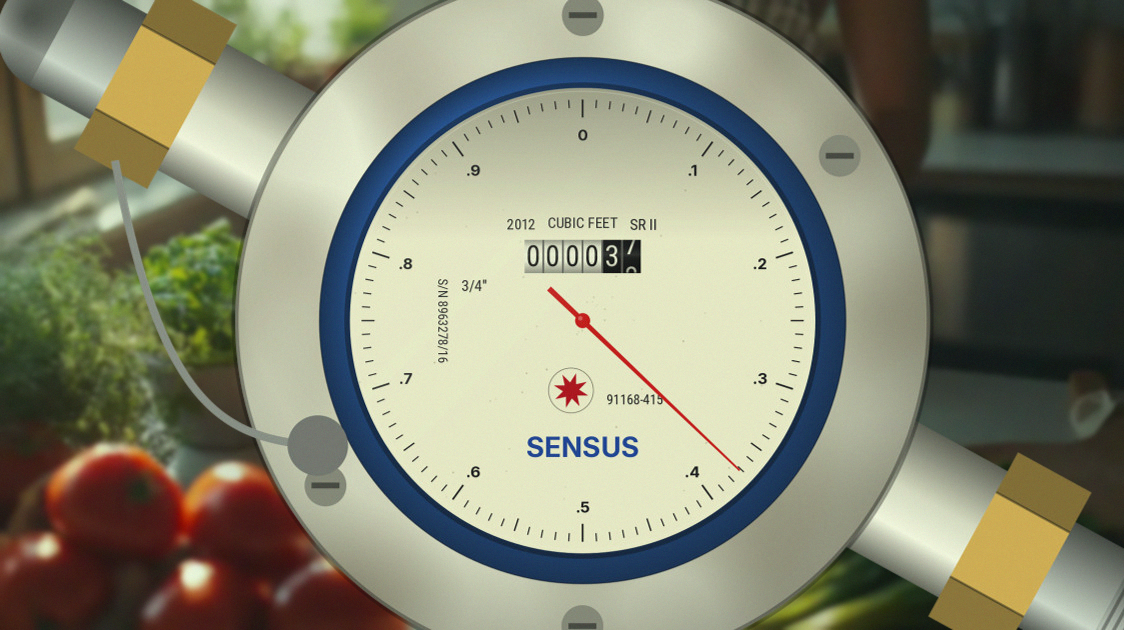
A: 37.37 ft³
